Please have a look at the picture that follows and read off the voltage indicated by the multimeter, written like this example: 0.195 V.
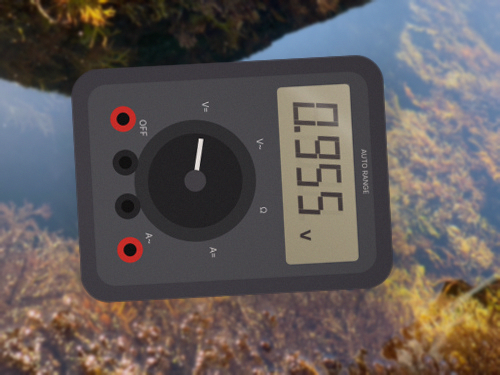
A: 0.955 V
